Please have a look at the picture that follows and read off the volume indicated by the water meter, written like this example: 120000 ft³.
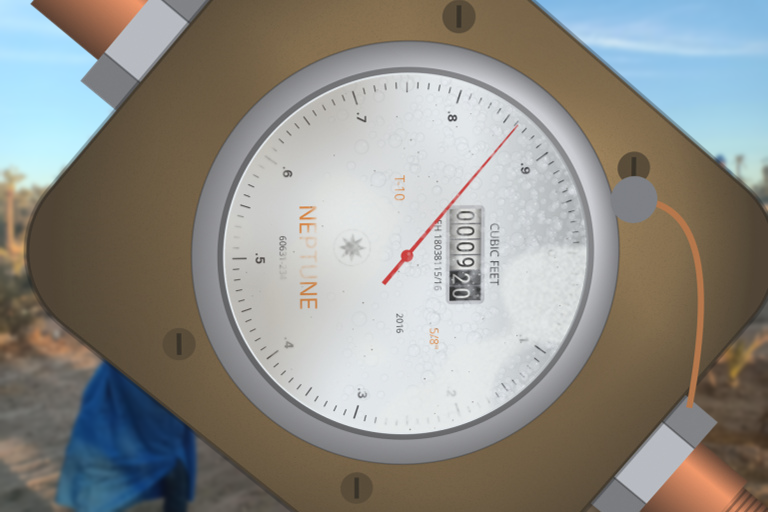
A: 919.86 ft³
